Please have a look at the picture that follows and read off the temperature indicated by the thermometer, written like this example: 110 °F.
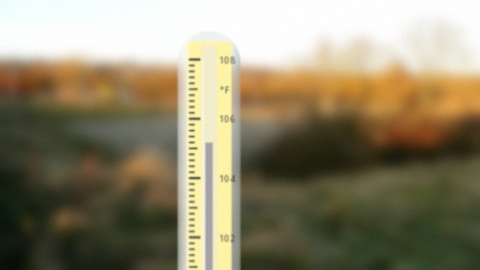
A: 105.2 °F
